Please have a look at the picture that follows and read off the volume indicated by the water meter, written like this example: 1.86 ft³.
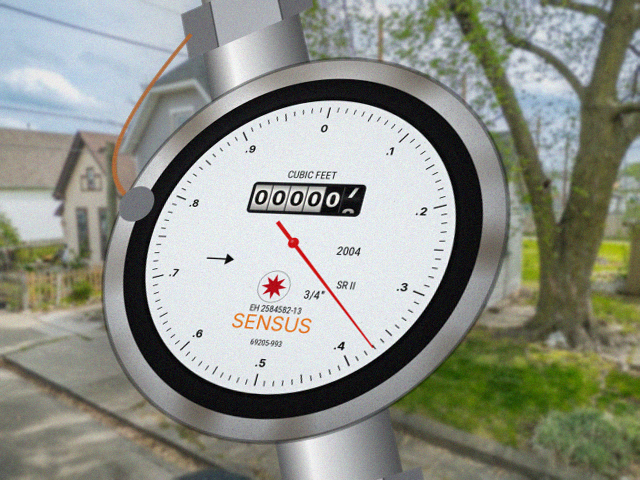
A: 7.37 ft³
